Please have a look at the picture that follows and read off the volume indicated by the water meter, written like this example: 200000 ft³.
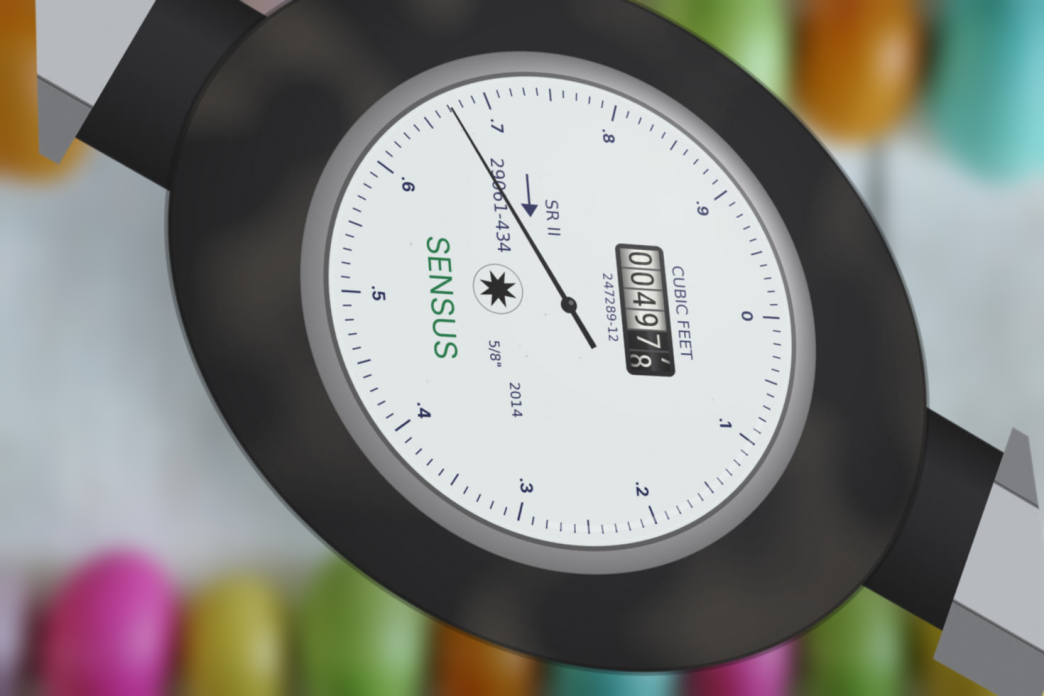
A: 4977.67 ft³
